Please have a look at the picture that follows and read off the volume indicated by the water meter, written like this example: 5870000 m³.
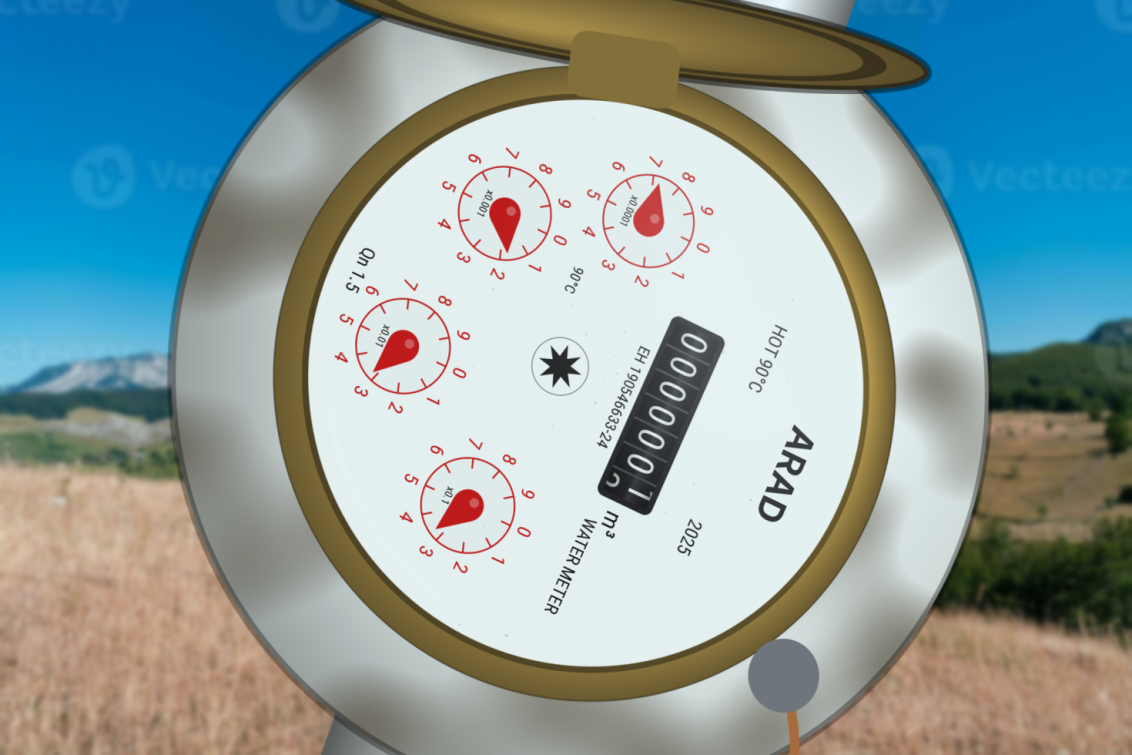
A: 1.3317 m³
